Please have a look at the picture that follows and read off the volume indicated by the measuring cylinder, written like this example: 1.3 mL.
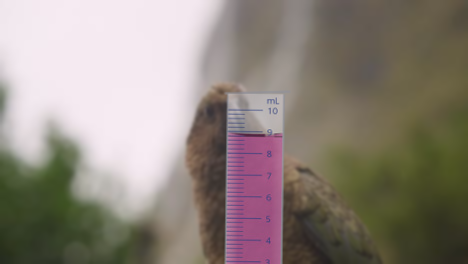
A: 8.8 mL
